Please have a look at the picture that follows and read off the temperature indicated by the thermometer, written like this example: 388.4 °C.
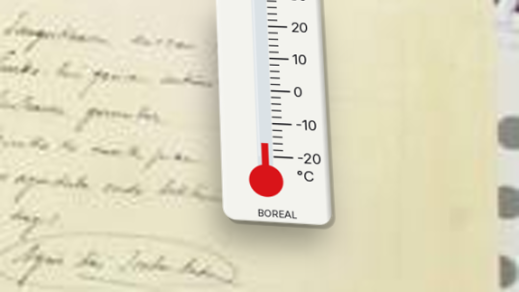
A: -16 °C
